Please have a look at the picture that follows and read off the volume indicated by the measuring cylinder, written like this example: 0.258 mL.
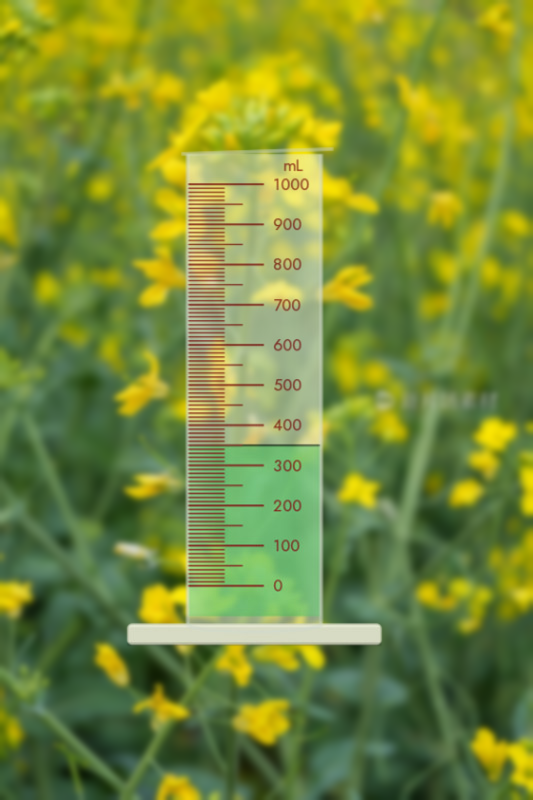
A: 350 mL
